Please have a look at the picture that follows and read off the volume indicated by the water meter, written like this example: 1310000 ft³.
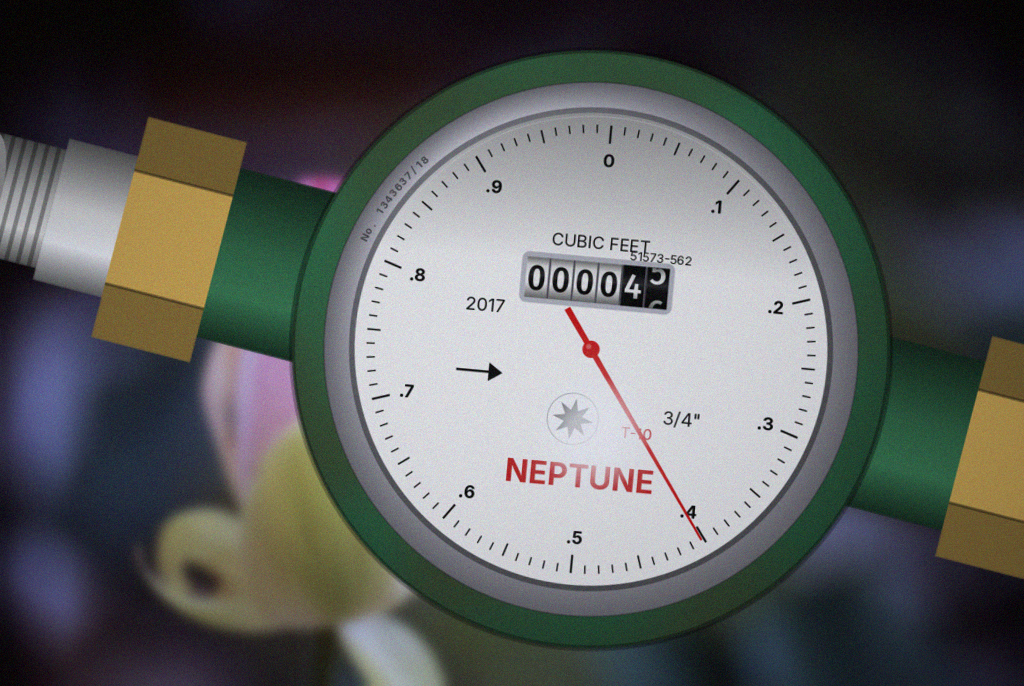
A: 45.40 ft³
